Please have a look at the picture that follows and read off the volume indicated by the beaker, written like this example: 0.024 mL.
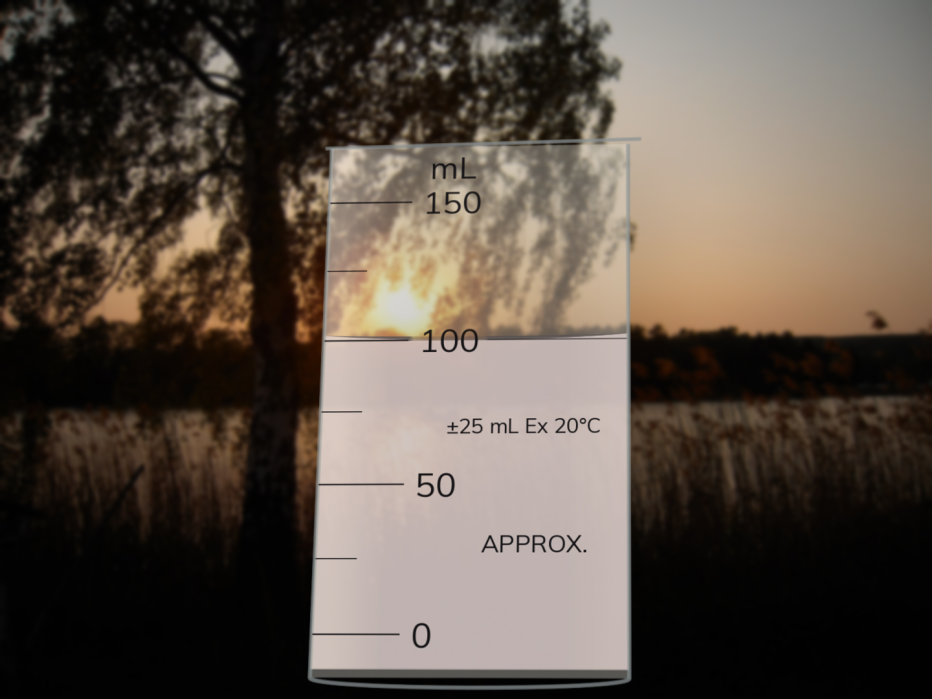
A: 100 mL
